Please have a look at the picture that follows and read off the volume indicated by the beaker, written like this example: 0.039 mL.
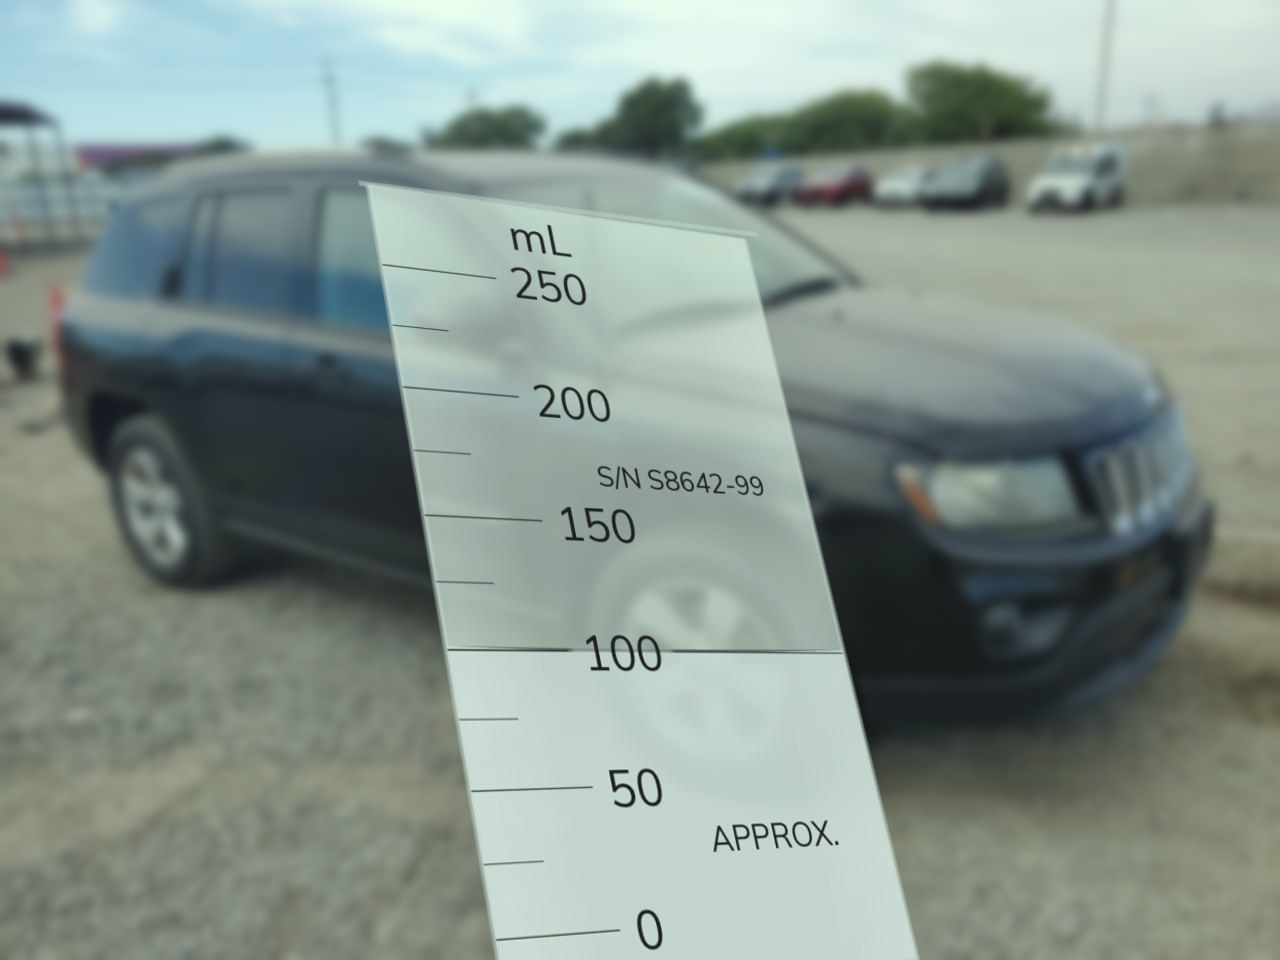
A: 100 mL
